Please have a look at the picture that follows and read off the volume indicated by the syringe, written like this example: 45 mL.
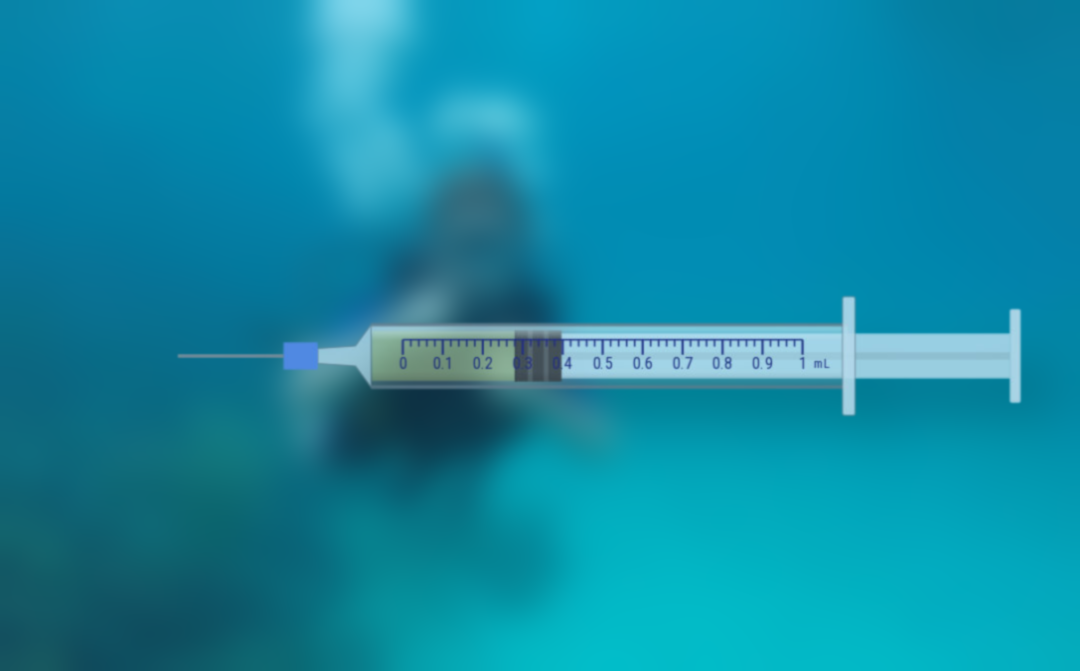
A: 0.28 mL
